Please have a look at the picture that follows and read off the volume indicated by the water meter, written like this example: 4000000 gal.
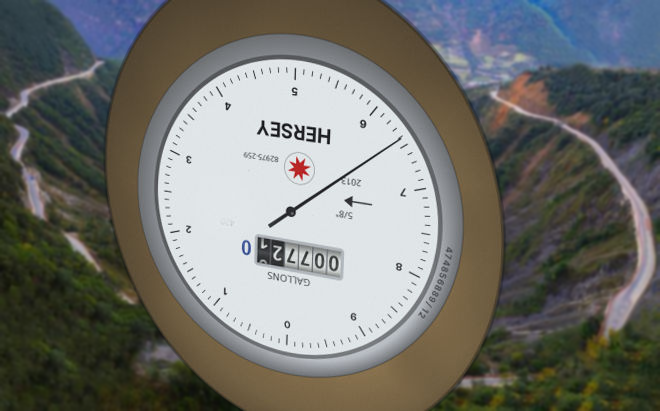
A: 77206.4 gal
